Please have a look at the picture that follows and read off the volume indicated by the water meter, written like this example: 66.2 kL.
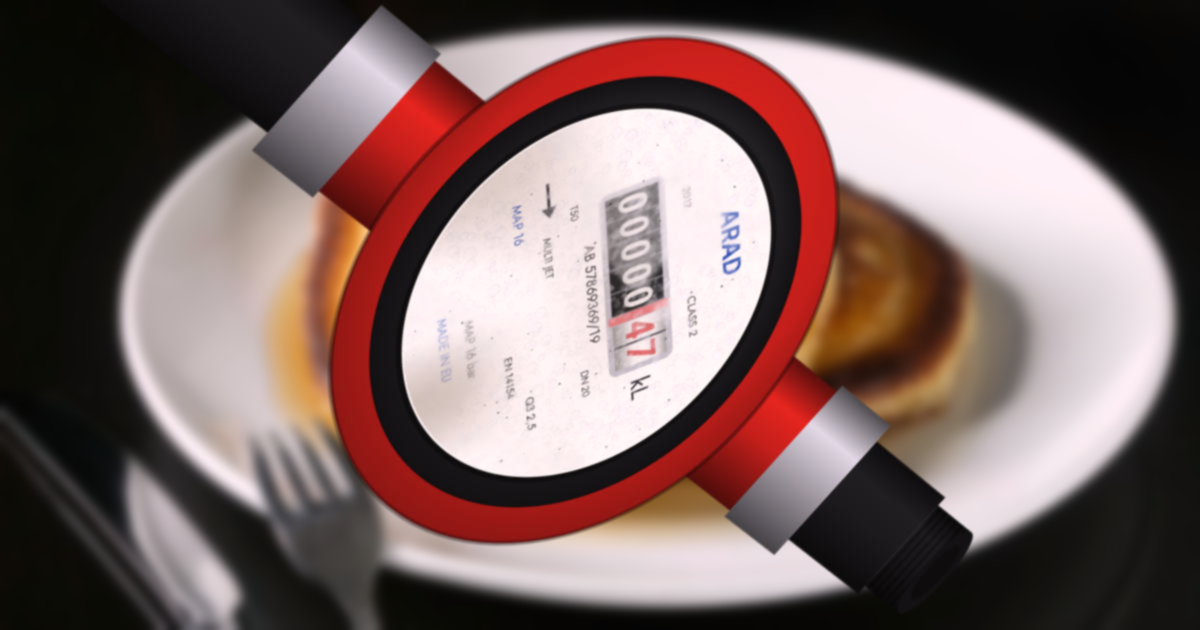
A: 0.47 kL
